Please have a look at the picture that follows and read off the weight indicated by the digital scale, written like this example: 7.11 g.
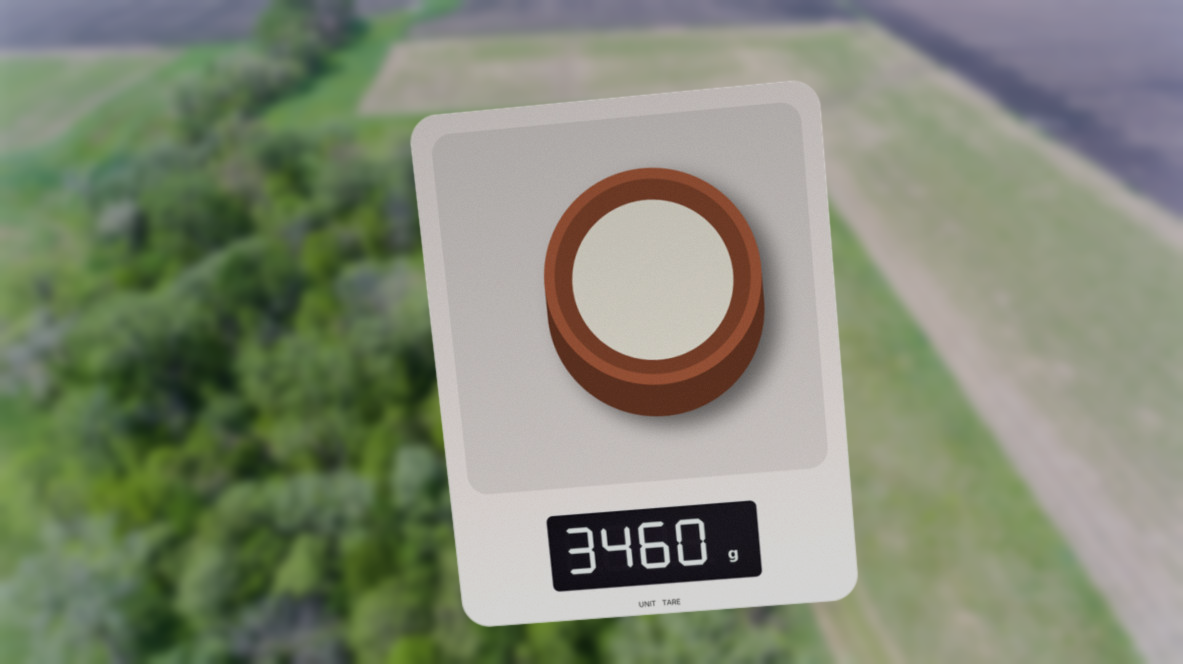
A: 3460 g
